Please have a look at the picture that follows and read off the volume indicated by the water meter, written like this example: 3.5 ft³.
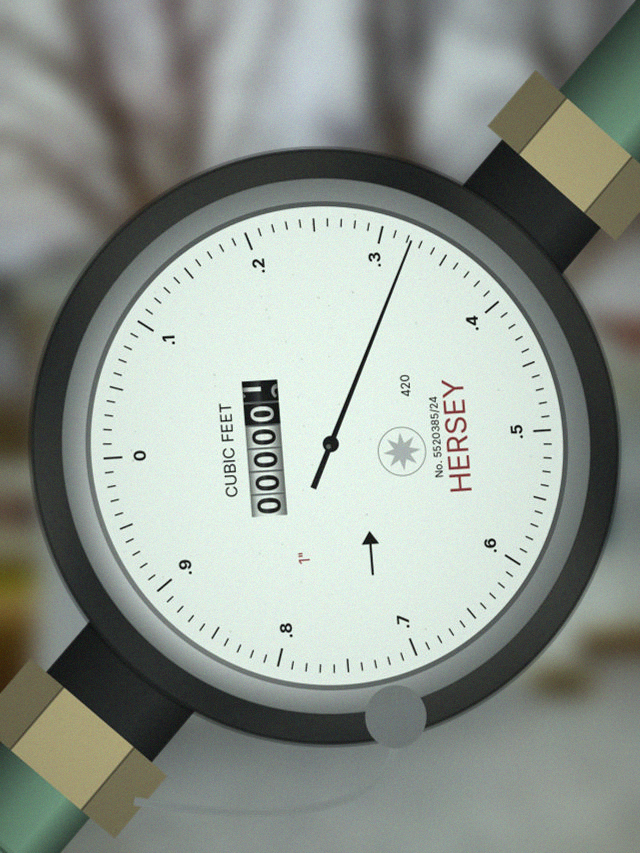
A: 1.32 ft³
